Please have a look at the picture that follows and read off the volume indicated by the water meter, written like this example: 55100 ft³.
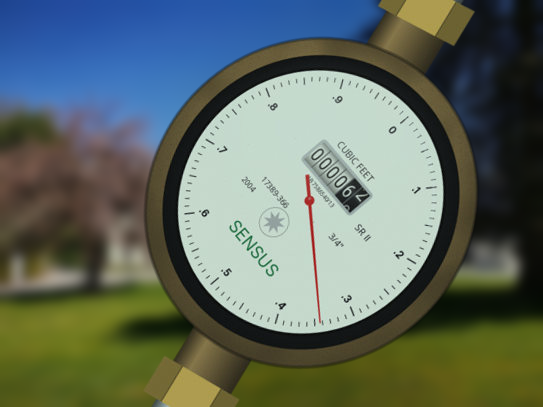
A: 62.34 ft³
